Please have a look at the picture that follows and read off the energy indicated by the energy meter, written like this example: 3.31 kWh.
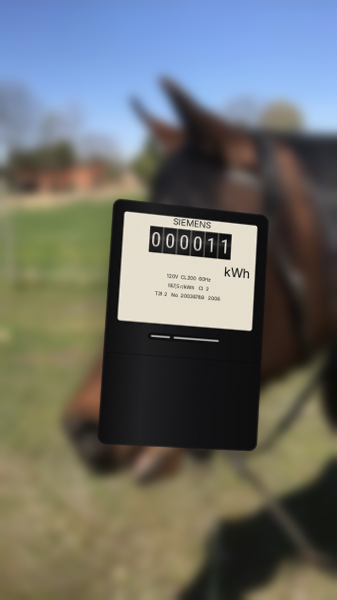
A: 11 kWh
